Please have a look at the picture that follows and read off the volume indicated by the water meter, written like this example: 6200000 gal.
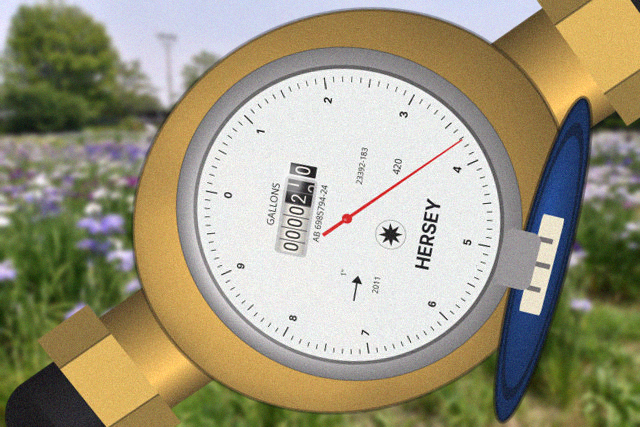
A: 213.7 gal
